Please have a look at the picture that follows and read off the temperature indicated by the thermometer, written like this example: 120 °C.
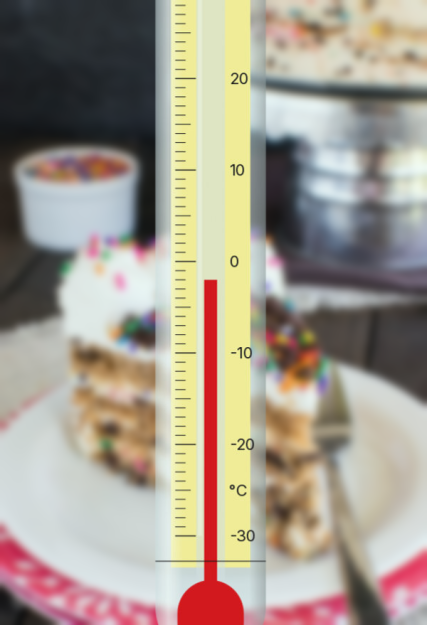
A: -2 °C
